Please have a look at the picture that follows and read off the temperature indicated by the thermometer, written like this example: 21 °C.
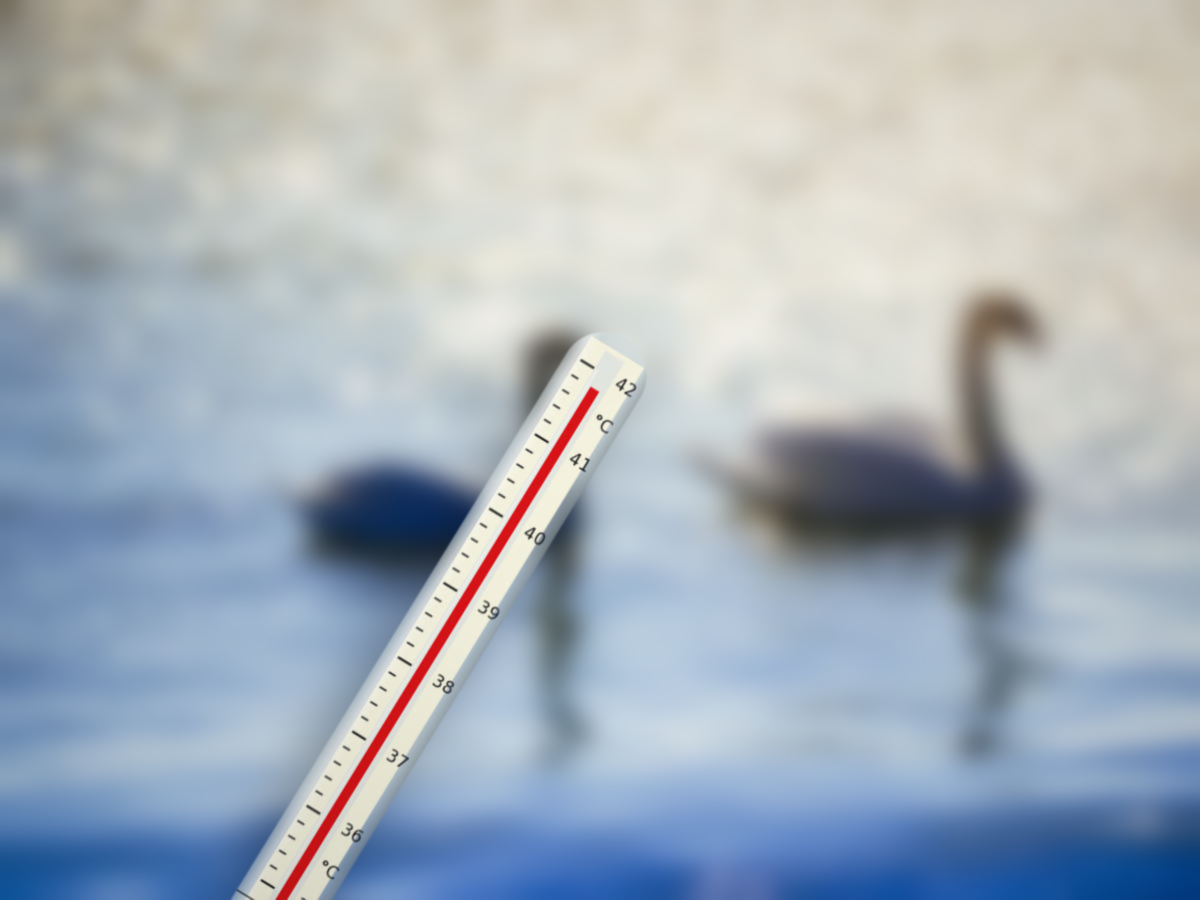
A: 41.8 °C
